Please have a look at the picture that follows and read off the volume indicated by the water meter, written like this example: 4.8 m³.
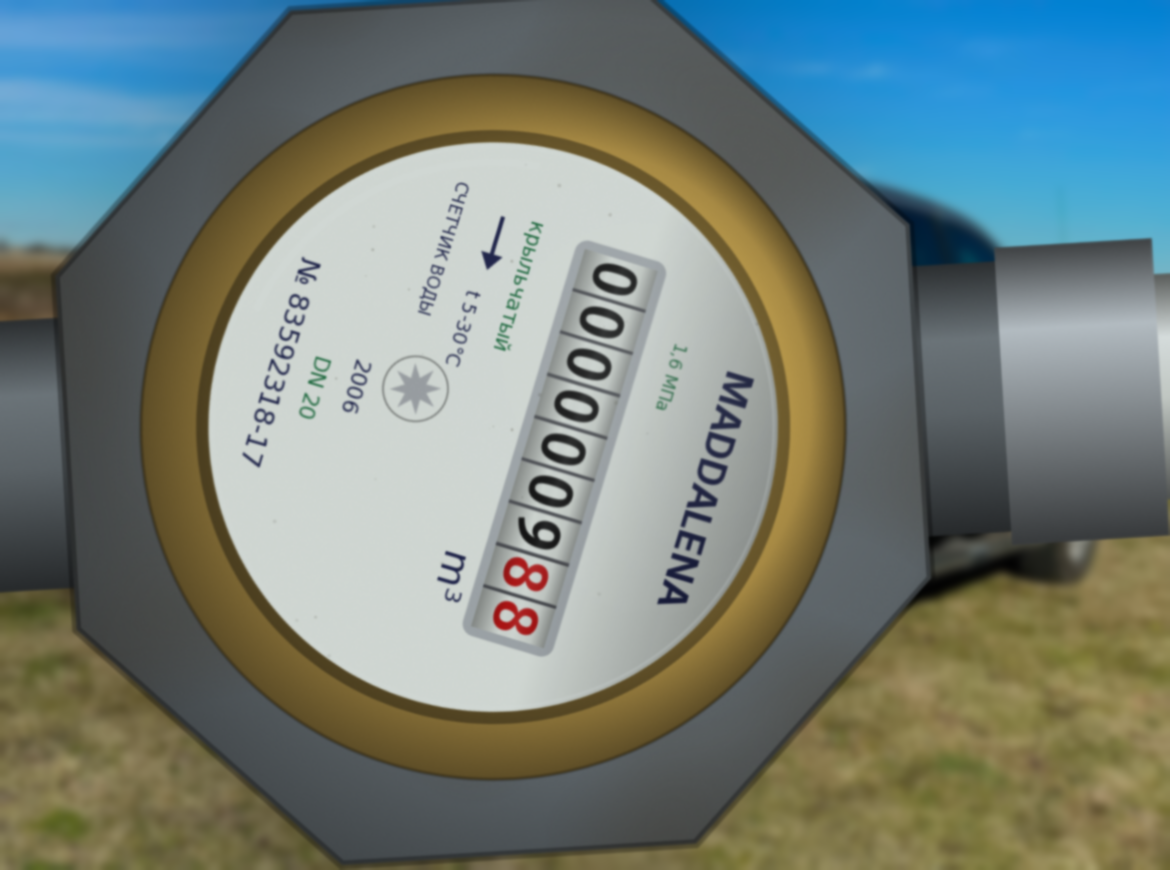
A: 9.88 m³
